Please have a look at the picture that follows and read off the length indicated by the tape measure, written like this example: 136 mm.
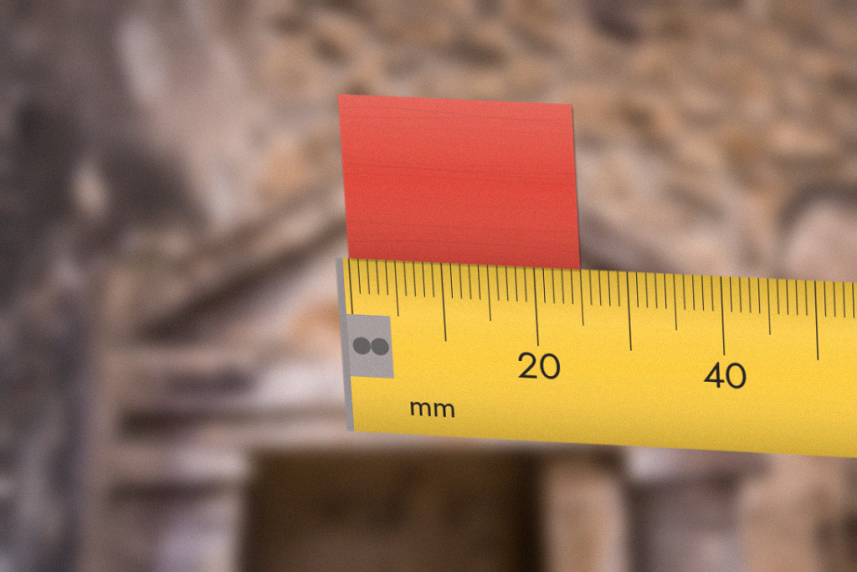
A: 25 mm
